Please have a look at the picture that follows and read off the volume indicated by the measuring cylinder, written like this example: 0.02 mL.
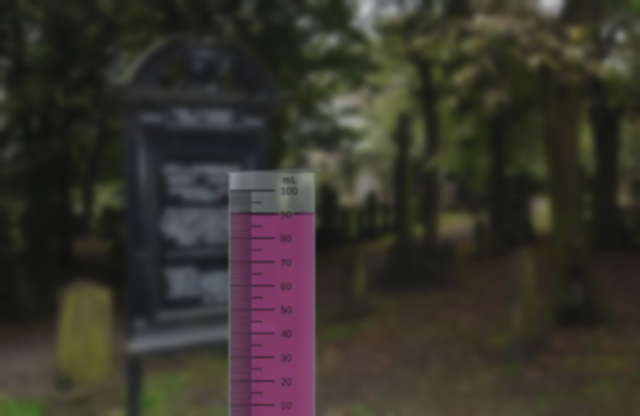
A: 90 mL
